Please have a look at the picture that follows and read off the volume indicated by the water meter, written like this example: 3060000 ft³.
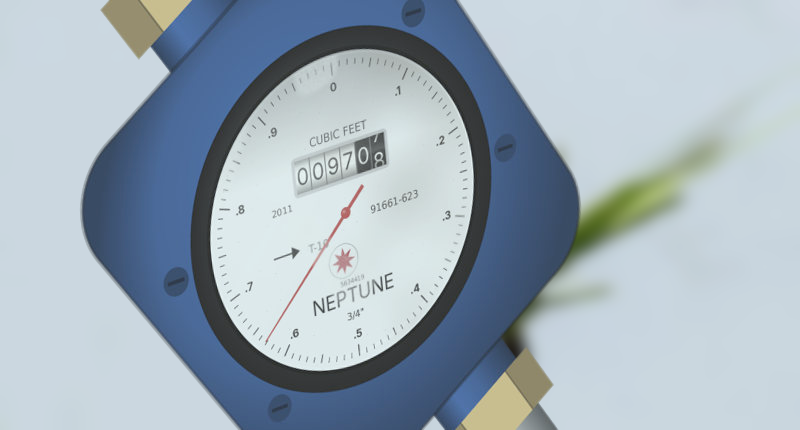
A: 9707.63 ft³
